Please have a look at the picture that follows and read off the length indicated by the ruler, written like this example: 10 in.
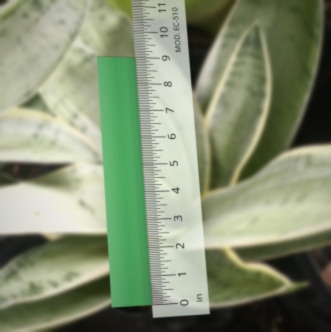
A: 9 in
